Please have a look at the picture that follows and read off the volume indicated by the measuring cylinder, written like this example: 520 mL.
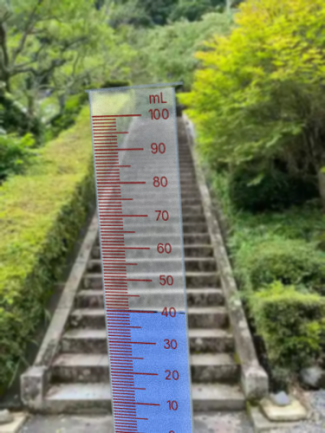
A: 40 mL
